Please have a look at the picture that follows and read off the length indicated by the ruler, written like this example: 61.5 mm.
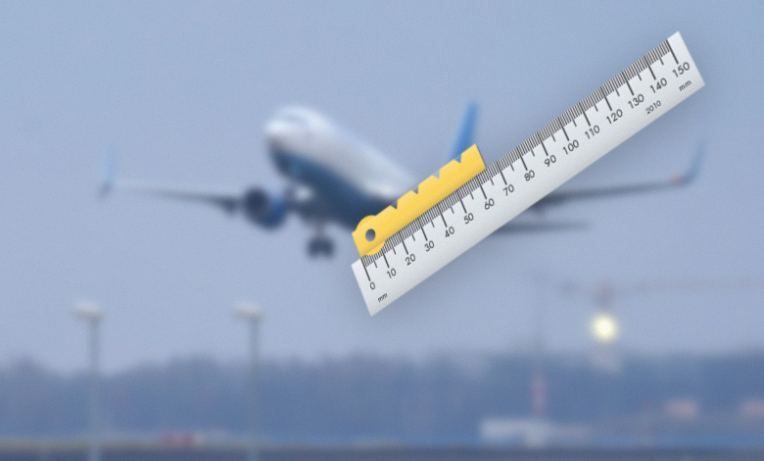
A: 65 mm
